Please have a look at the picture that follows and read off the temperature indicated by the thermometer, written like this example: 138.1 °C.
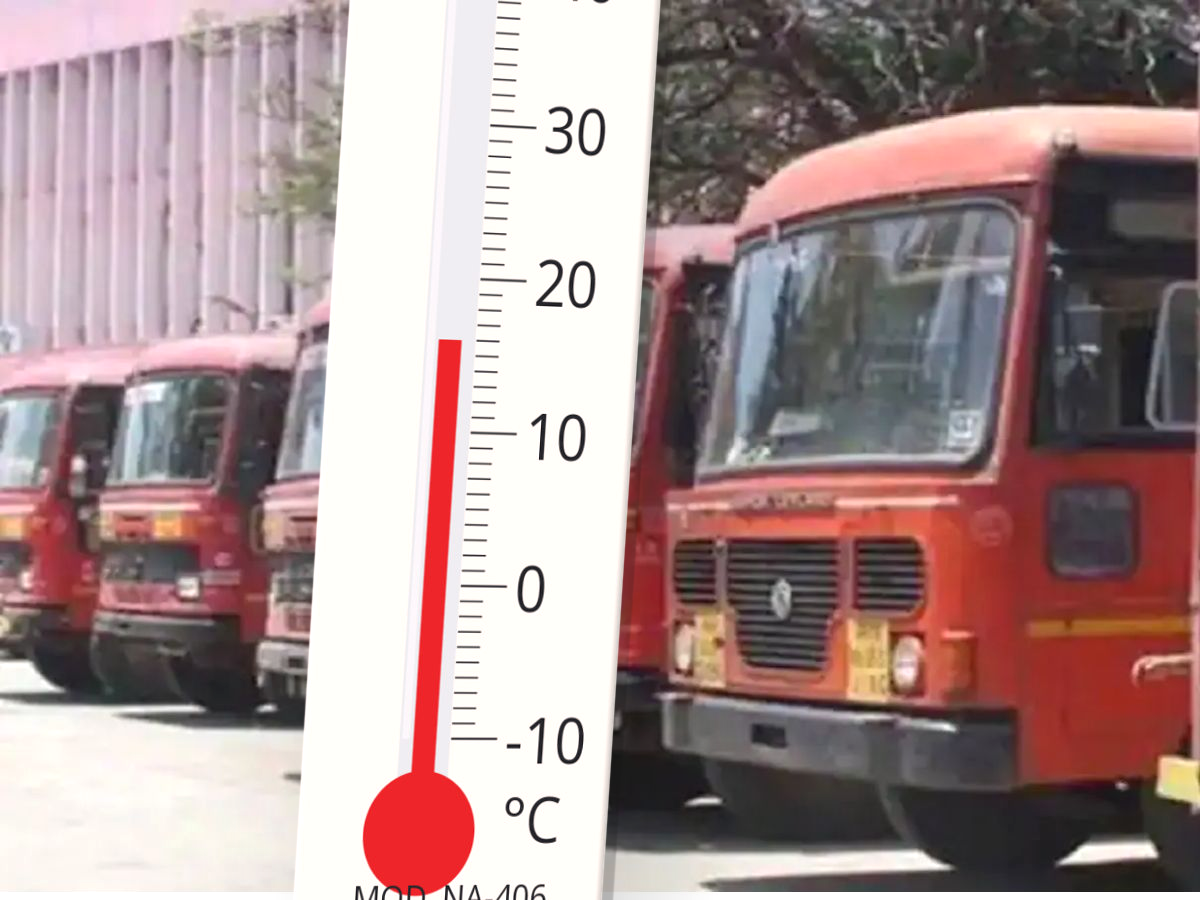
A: 16 °C
